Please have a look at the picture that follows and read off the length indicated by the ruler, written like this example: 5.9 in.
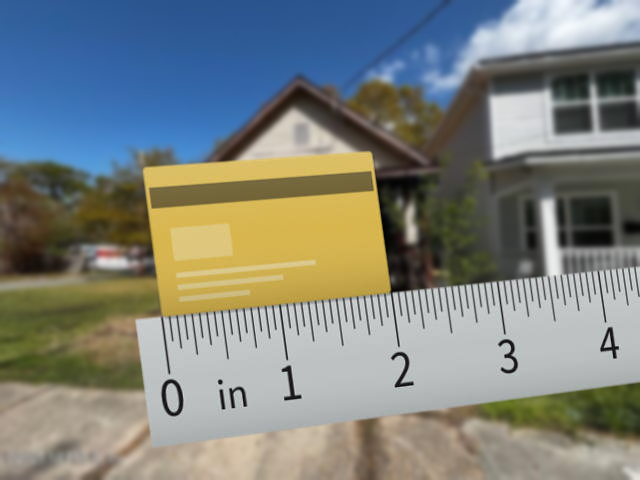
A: 2 in
